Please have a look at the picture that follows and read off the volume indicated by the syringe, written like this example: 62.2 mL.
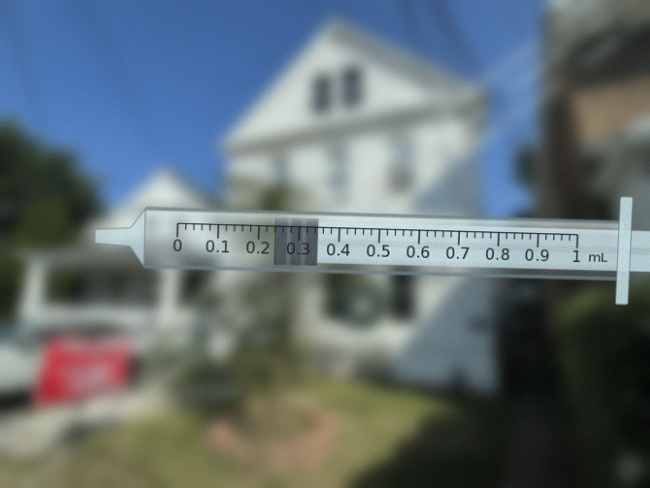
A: 0.24 mL
